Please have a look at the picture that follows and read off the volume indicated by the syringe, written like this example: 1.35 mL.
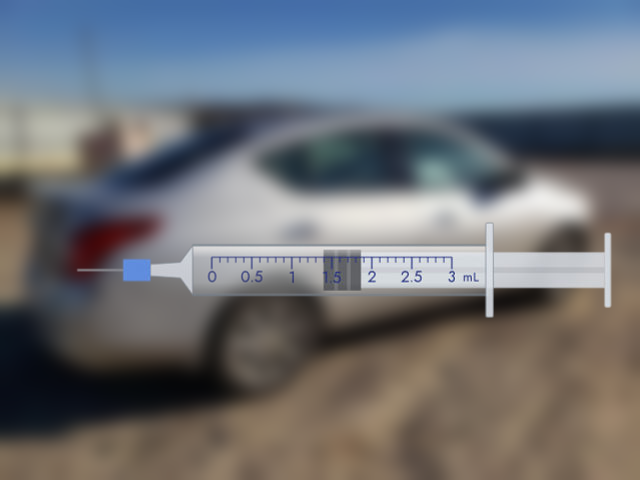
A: 1.4 mL
